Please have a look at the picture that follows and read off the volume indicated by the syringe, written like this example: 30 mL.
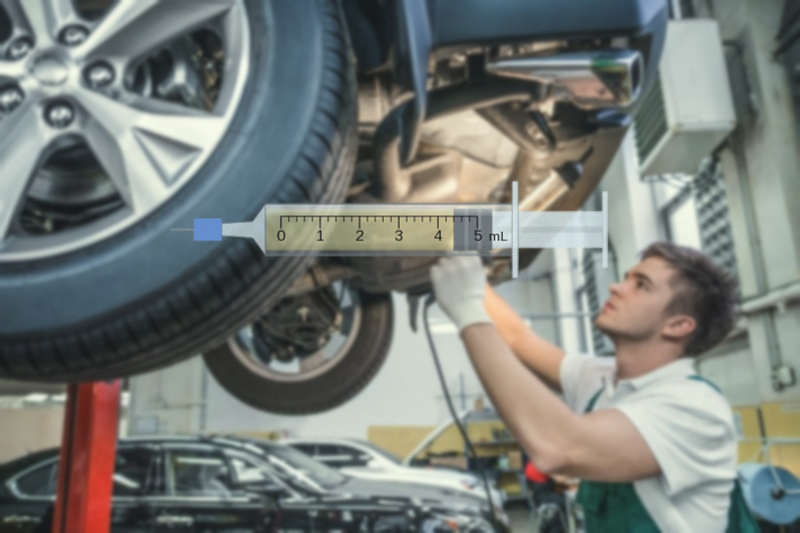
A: 4.4 mL
